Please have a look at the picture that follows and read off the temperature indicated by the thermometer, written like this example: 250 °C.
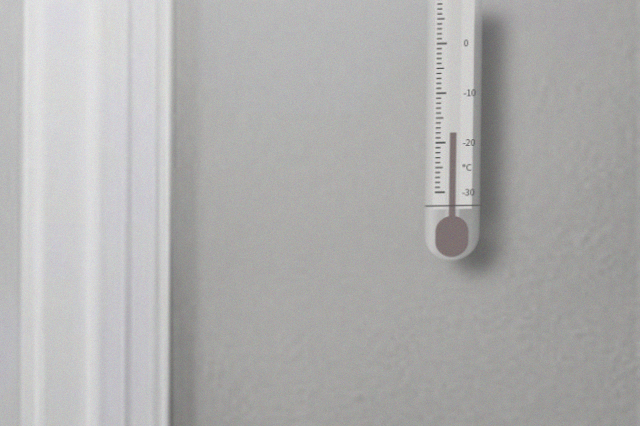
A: -18 °C
